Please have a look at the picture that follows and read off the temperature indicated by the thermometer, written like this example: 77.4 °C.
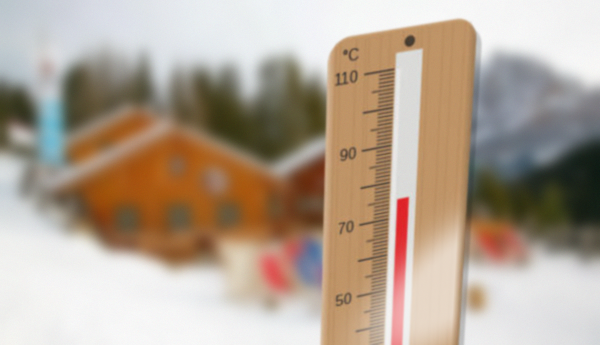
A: 75 °C
